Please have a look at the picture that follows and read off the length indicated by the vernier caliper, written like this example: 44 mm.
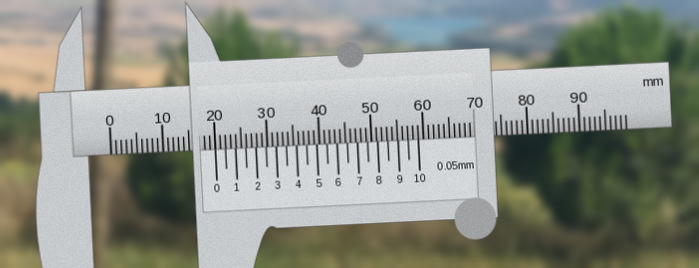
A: 20.0 mm
